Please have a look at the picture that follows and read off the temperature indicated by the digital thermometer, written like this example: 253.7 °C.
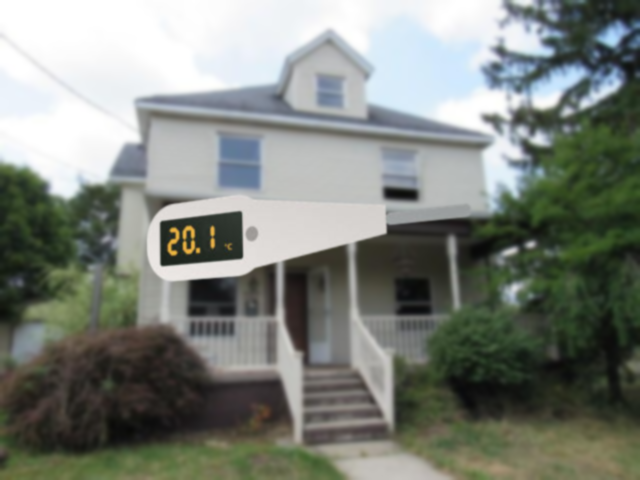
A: 20.1 °C
